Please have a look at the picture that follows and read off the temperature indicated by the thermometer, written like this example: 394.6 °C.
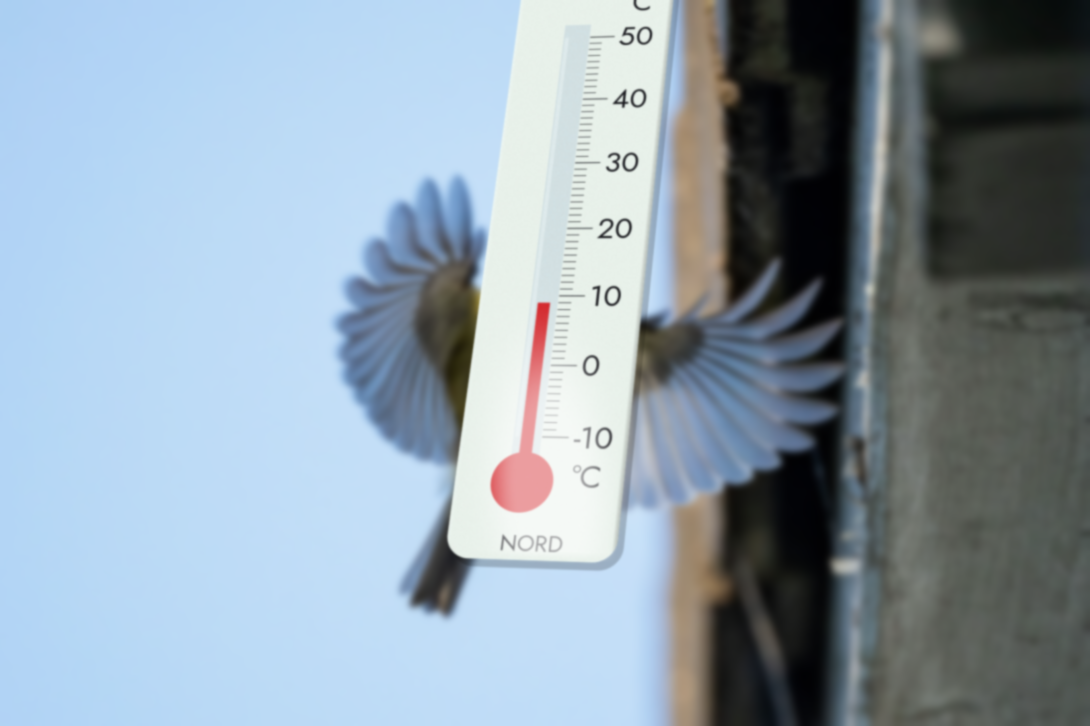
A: 9 °C
